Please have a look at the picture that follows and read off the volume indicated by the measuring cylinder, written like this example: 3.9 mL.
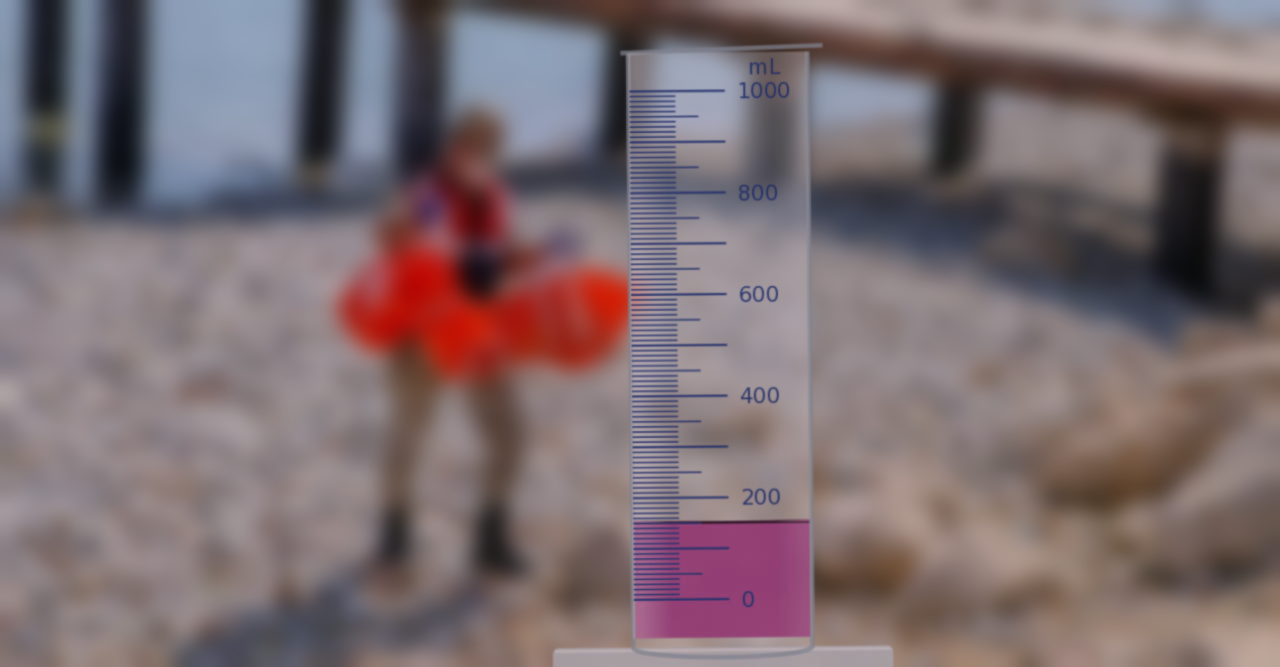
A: 150 mL
